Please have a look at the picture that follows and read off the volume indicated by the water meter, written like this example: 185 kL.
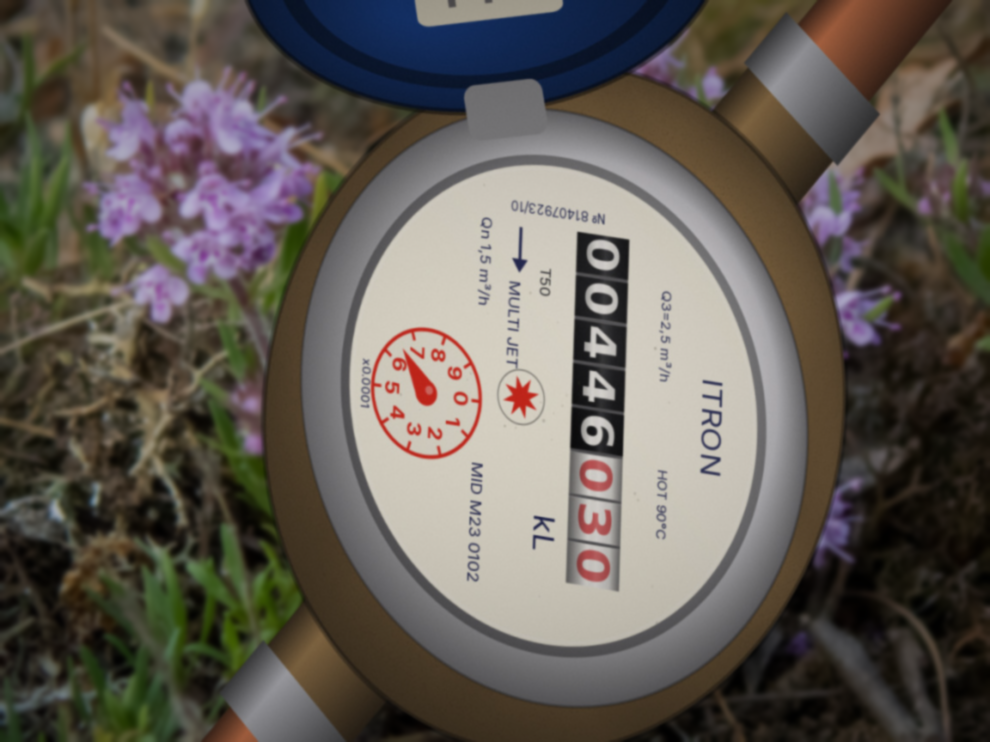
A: 446.0306 kL
